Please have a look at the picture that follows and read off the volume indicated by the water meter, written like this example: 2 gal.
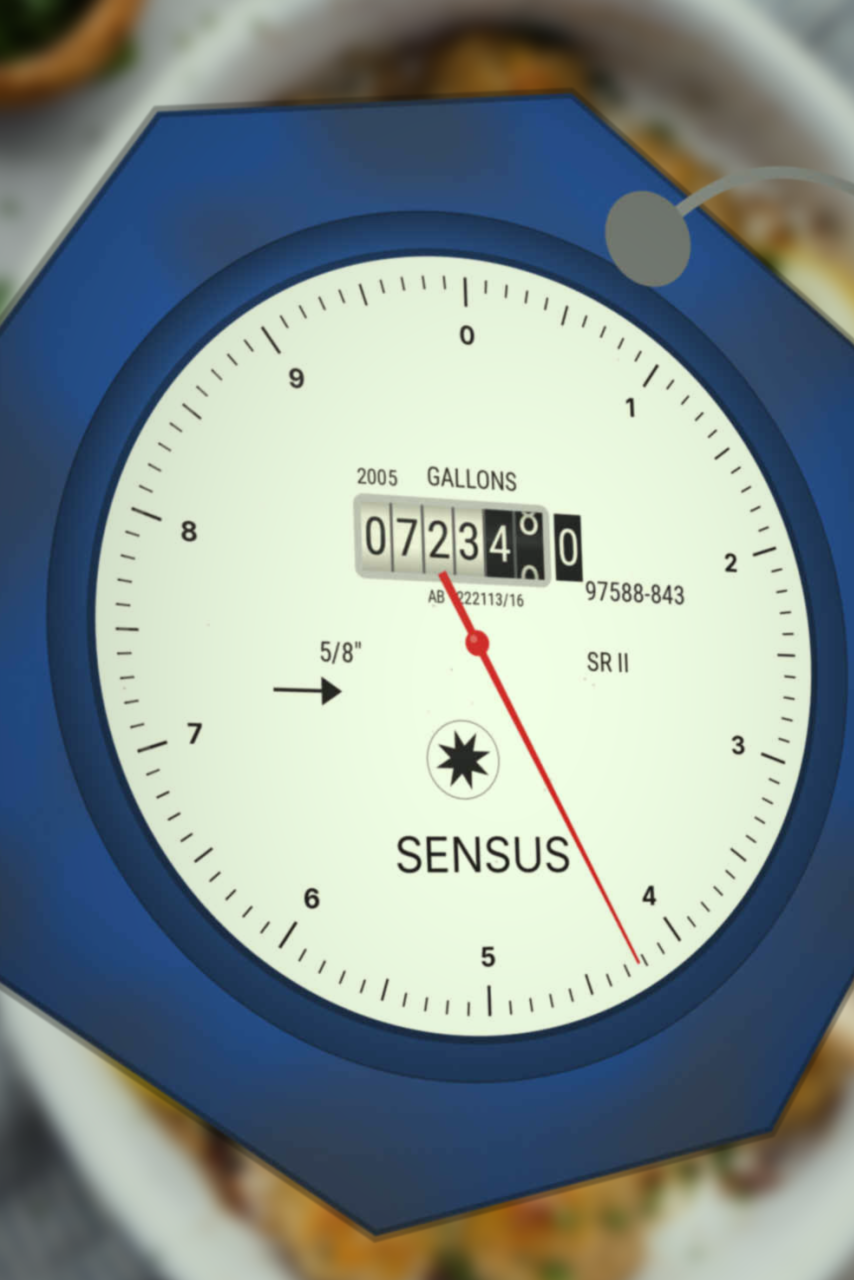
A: 723484.2 gal
